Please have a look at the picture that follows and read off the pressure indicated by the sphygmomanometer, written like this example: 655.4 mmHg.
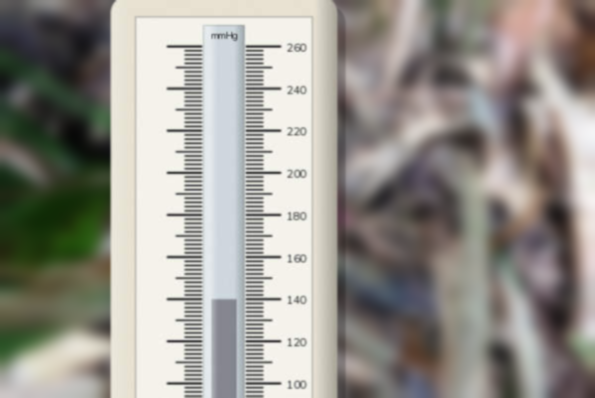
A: 140 mmHg
